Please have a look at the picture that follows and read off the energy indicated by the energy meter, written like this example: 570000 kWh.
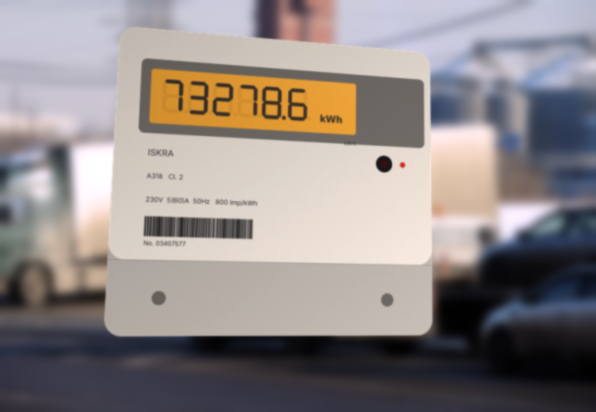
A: 73278.6 kWh
